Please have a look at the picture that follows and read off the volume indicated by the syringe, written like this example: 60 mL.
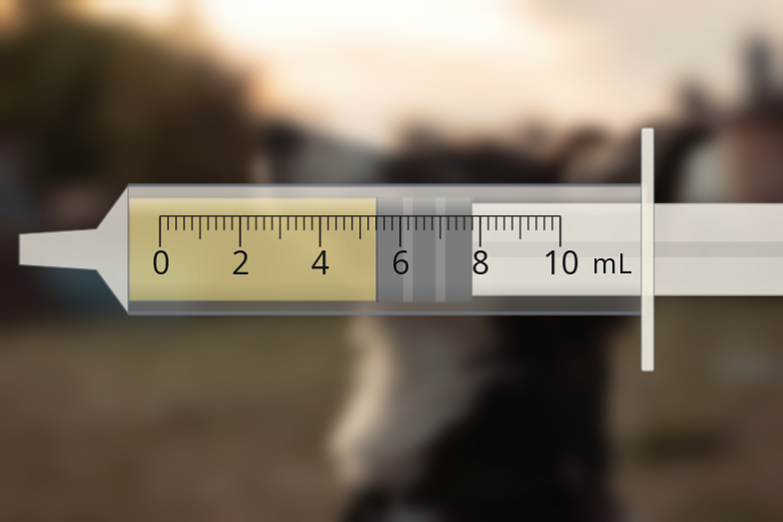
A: 5.4 mL
